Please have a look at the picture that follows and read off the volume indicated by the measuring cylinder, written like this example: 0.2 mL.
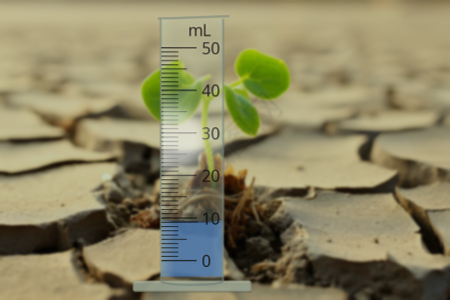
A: 9 mL
